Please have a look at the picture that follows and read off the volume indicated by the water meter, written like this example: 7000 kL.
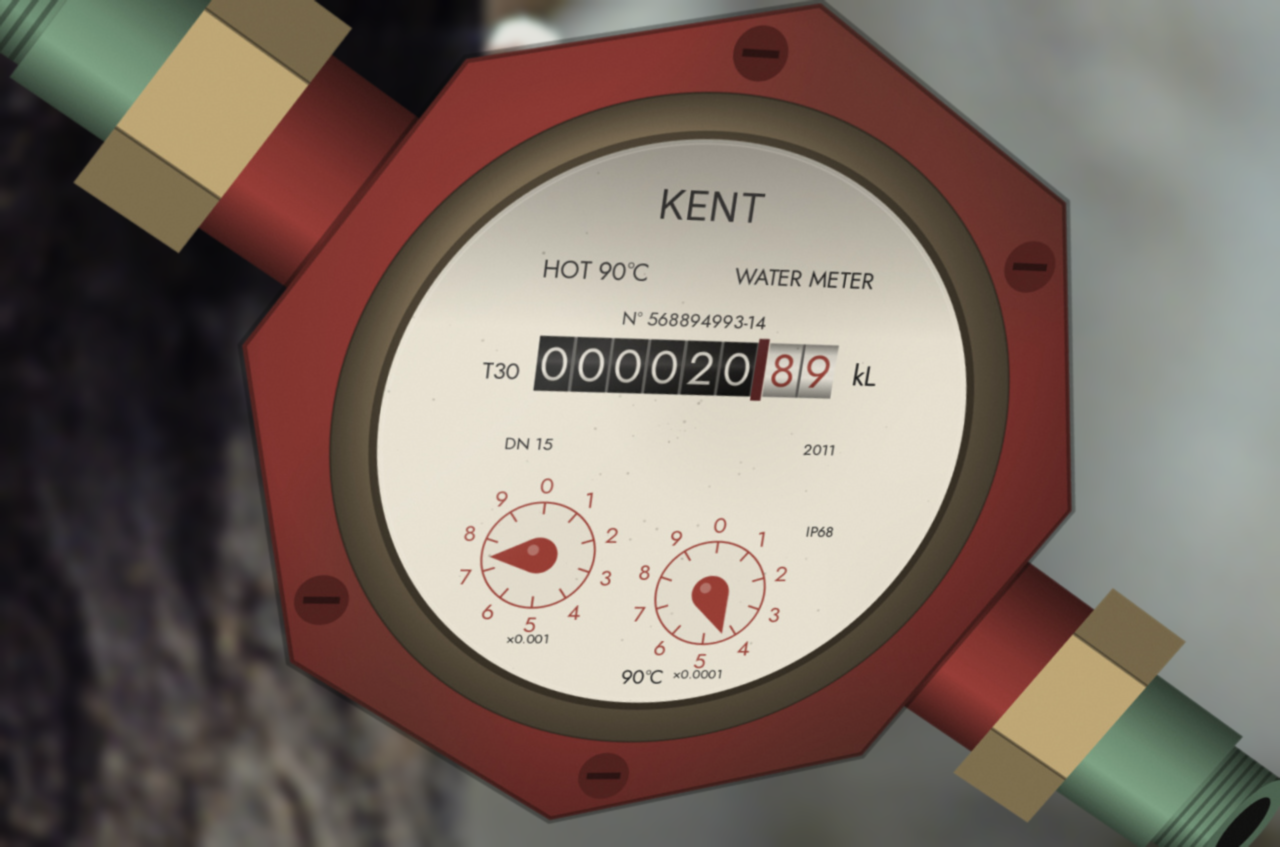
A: 20.8974 kL
